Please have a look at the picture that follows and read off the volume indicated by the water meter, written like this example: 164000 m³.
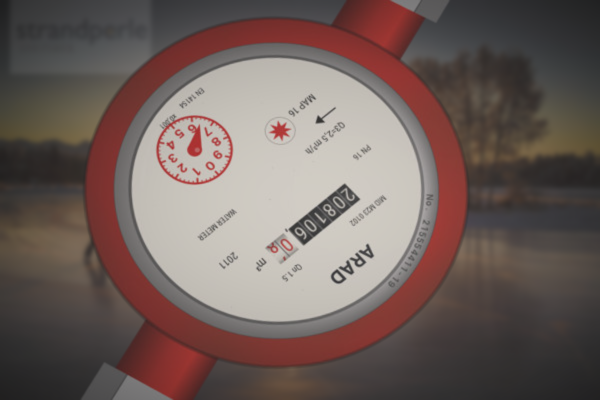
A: 208106.076 m³
